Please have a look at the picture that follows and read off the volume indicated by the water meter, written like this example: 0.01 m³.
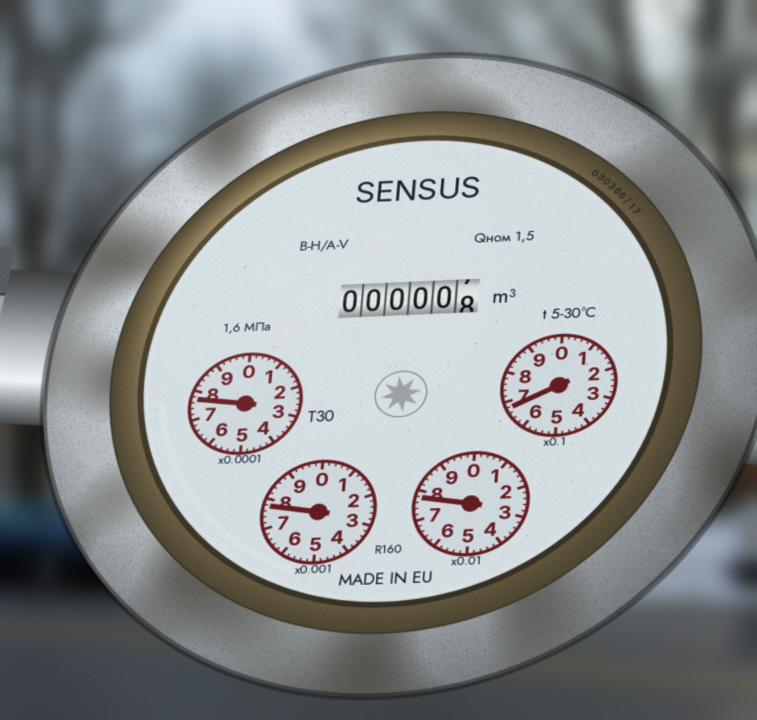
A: 7.6777 m³
